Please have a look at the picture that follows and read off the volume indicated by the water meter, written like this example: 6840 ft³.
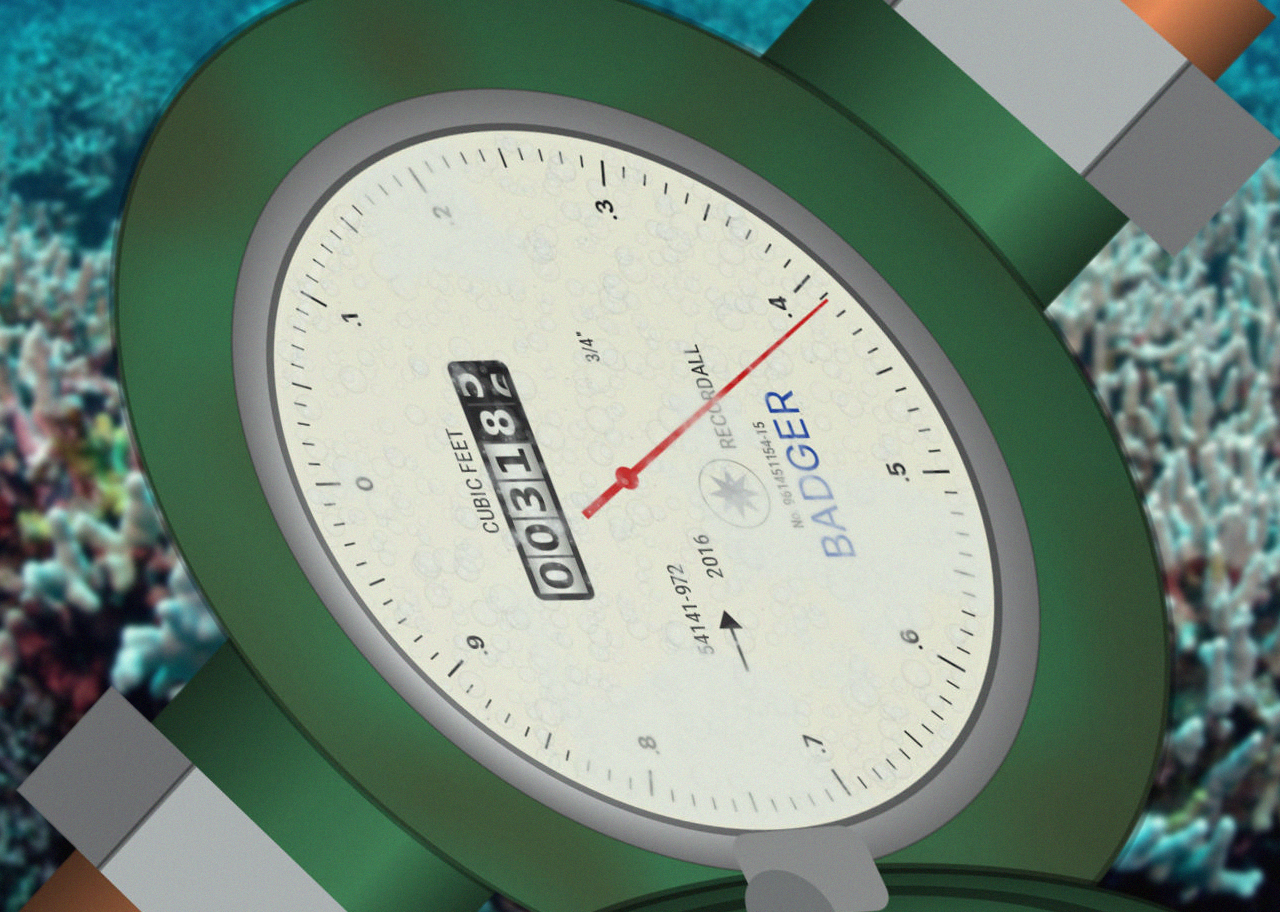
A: 3185.41 ft³
